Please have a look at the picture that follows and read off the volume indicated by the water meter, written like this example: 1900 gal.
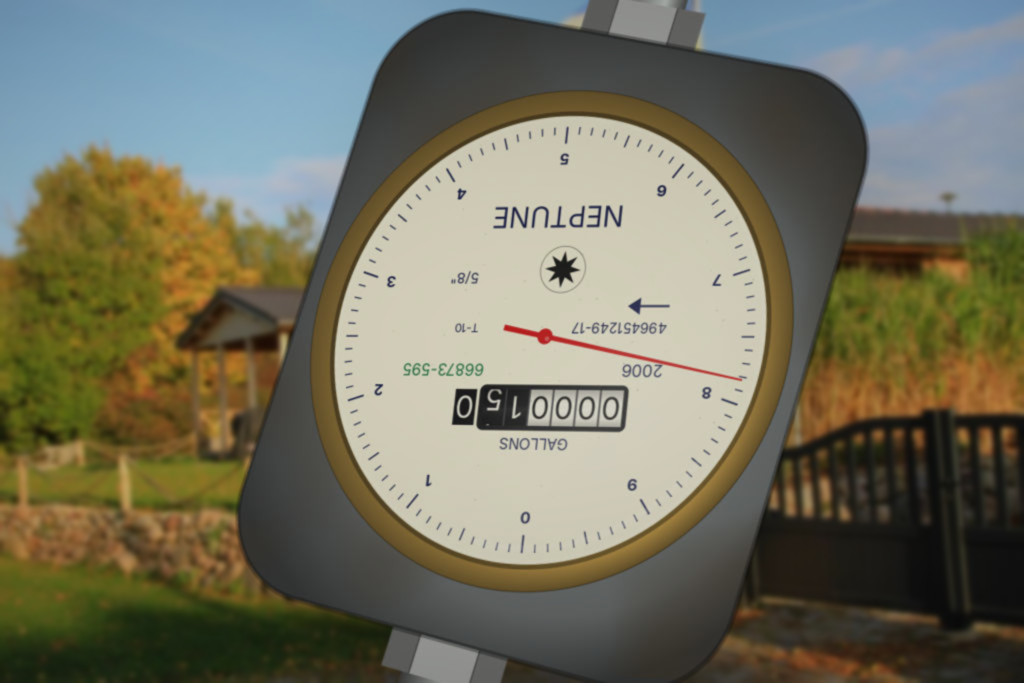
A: 147.8 gal
